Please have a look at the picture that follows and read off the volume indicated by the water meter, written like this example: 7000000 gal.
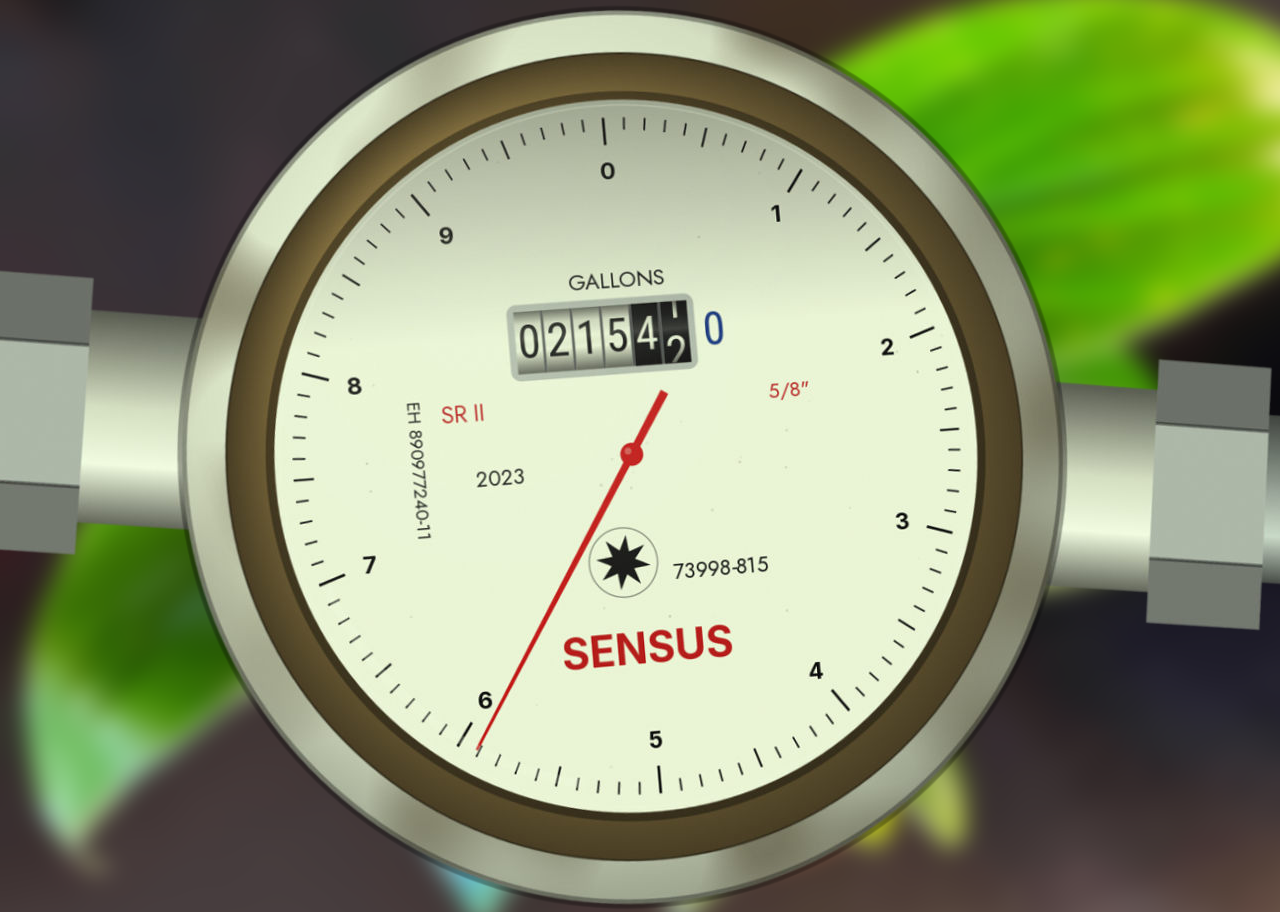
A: 215415.9 gal
